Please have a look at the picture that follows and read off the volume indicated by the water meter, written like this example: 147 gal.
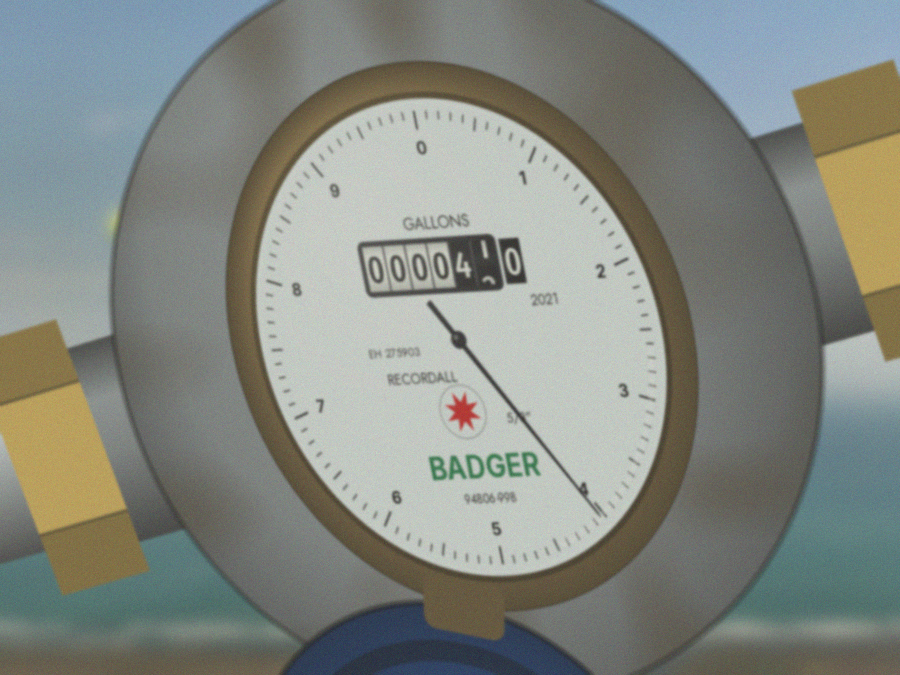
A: 414.0 gal
